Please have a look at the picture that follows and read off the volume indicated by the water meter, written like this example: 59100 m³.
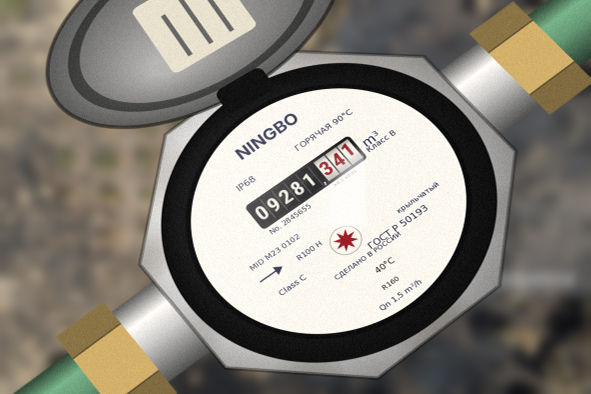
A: 9281.341 m³
